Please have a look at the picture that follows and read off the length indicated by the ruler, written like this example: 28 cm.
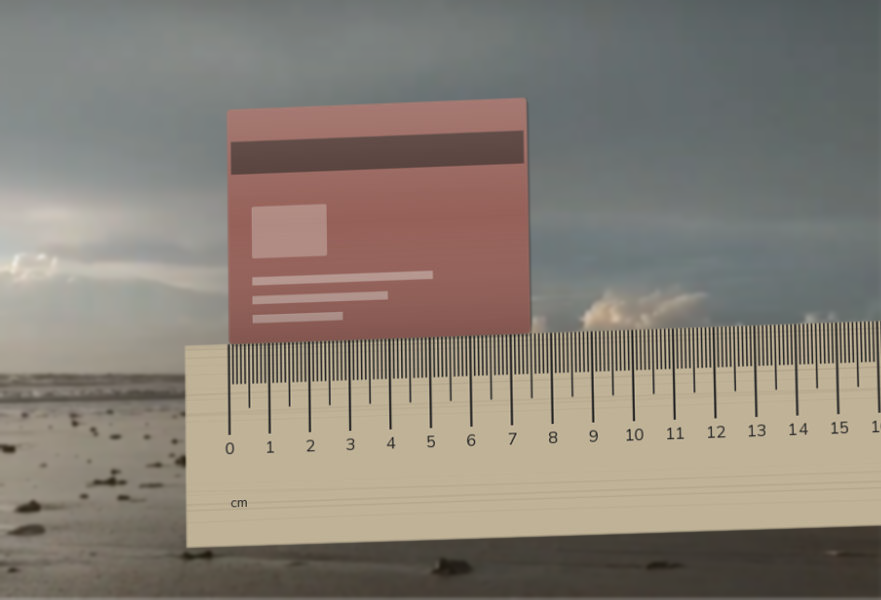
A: 7.5 cm
